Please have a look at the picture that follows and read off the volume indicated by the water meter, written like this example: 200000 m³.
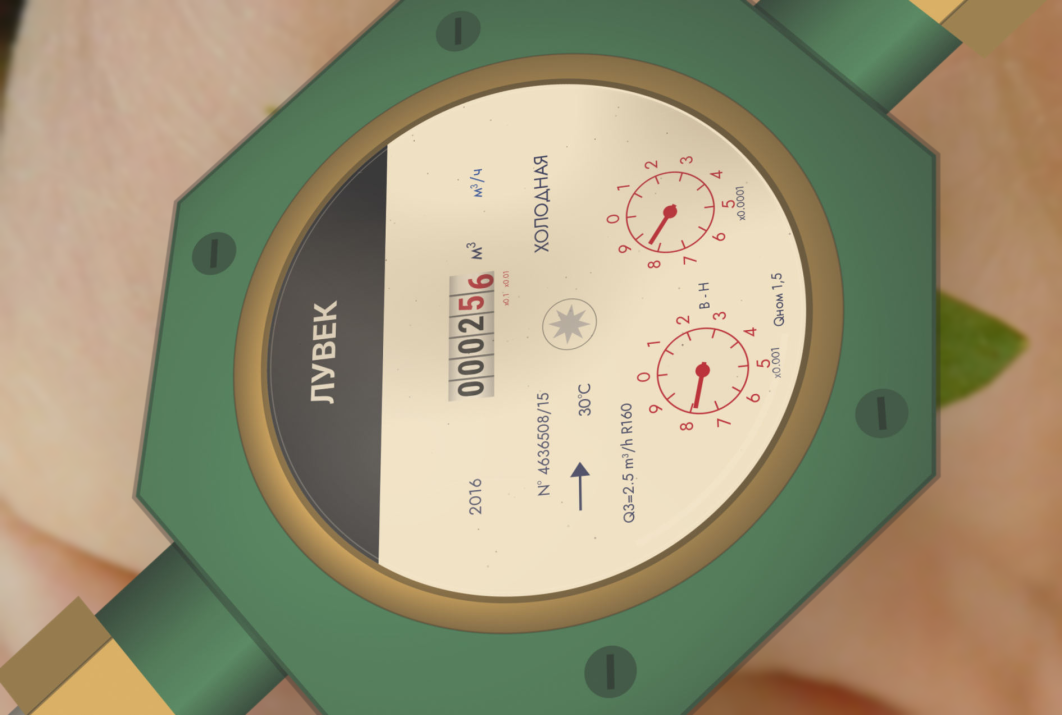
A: 2.5578 m³
